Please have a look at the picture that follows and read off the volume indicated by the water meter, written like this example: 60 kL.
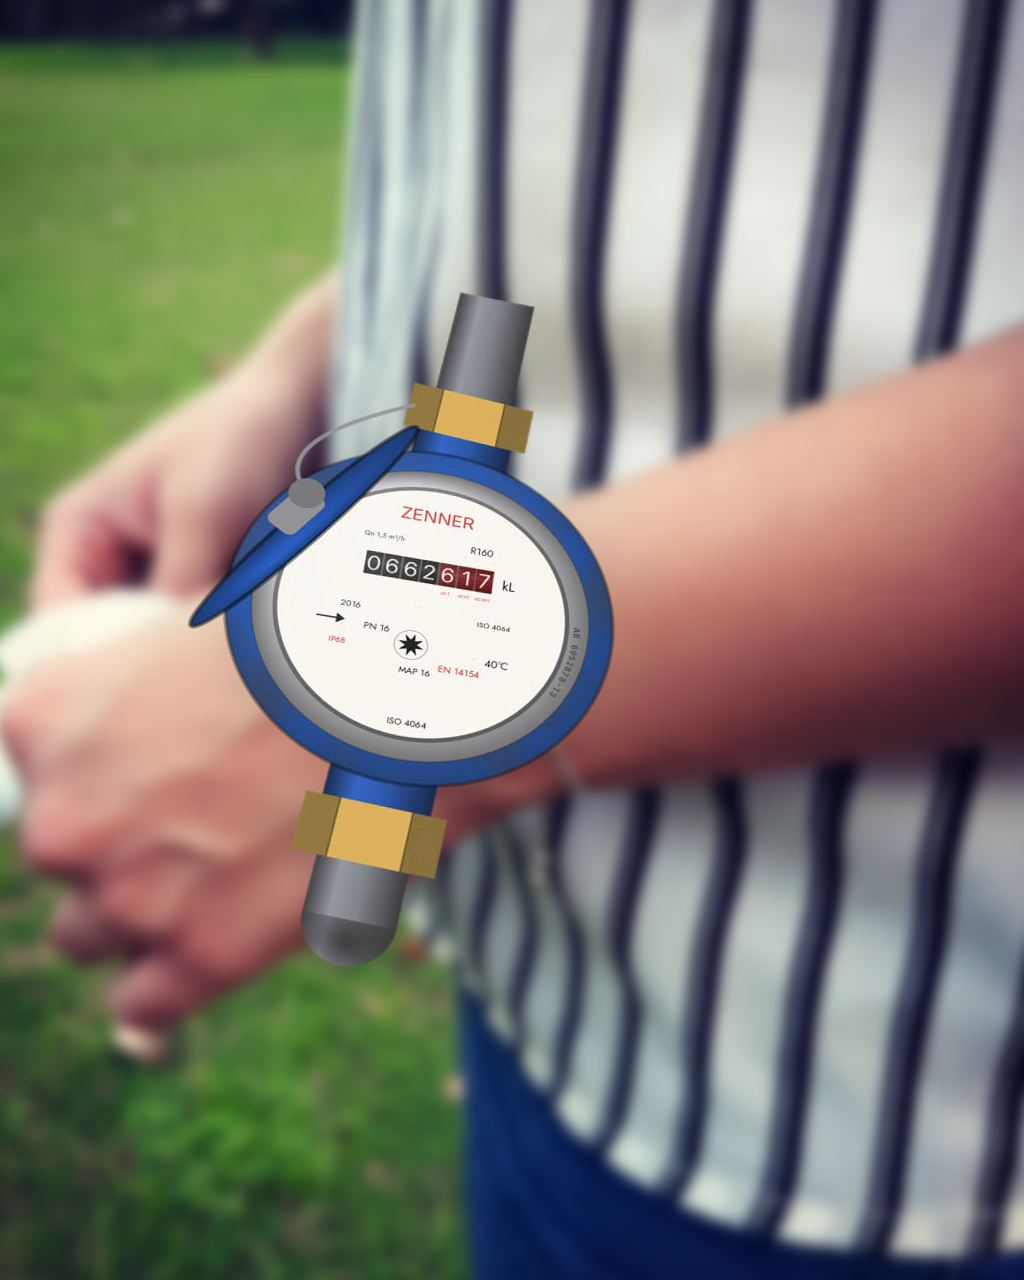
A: 662.617 kL
